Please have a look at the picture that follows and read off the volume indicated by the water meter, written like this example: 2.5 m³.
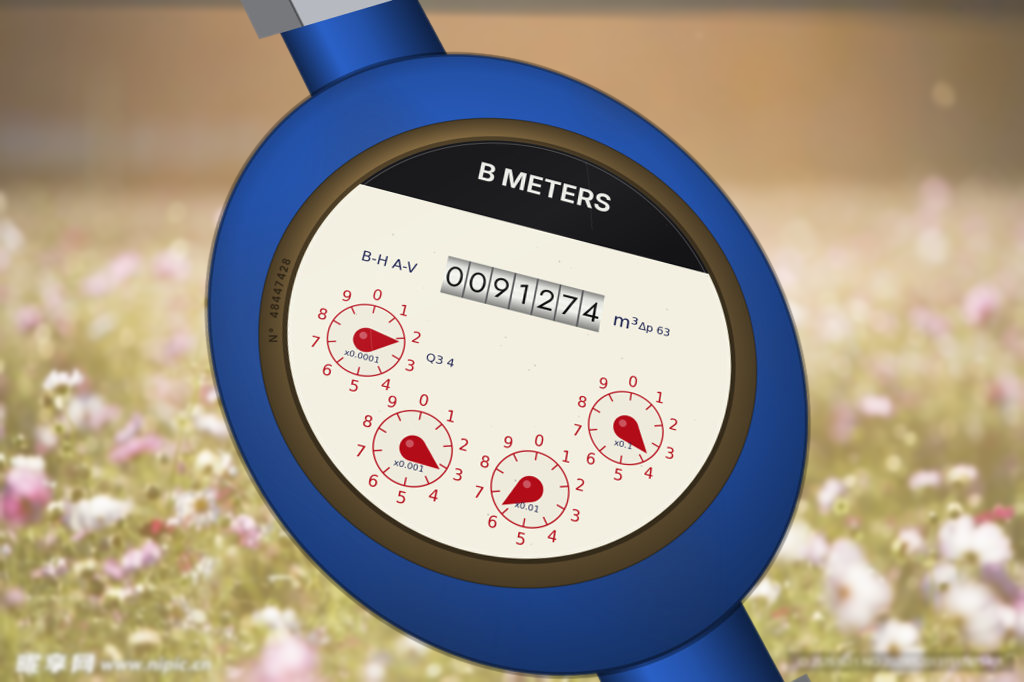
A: 91274.3632 m³
